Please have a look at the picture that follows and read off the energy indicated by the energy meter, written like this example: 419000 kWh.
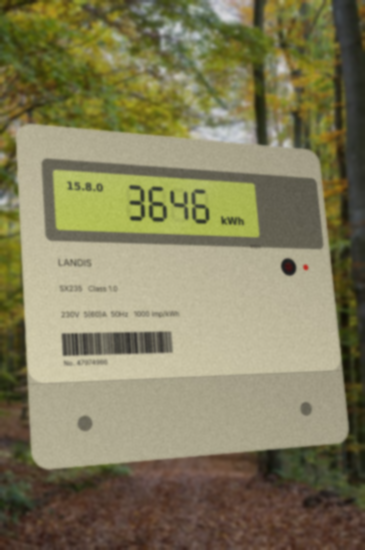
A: 3646 kWh
